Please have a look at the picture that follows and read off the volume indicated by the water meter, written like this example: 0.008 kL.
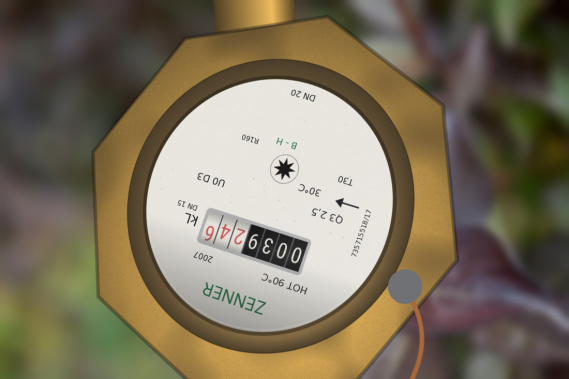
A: 39.246 kL
